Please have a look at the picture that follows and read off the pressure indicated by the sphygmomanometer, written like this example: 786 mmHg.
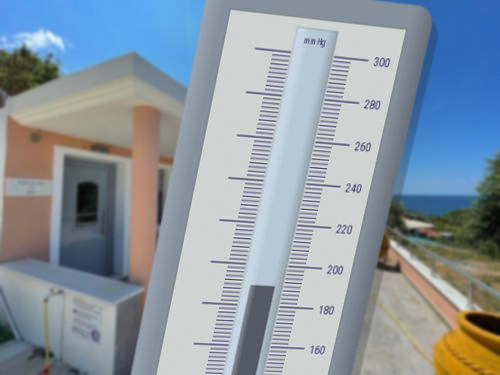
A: 190 mmHg
